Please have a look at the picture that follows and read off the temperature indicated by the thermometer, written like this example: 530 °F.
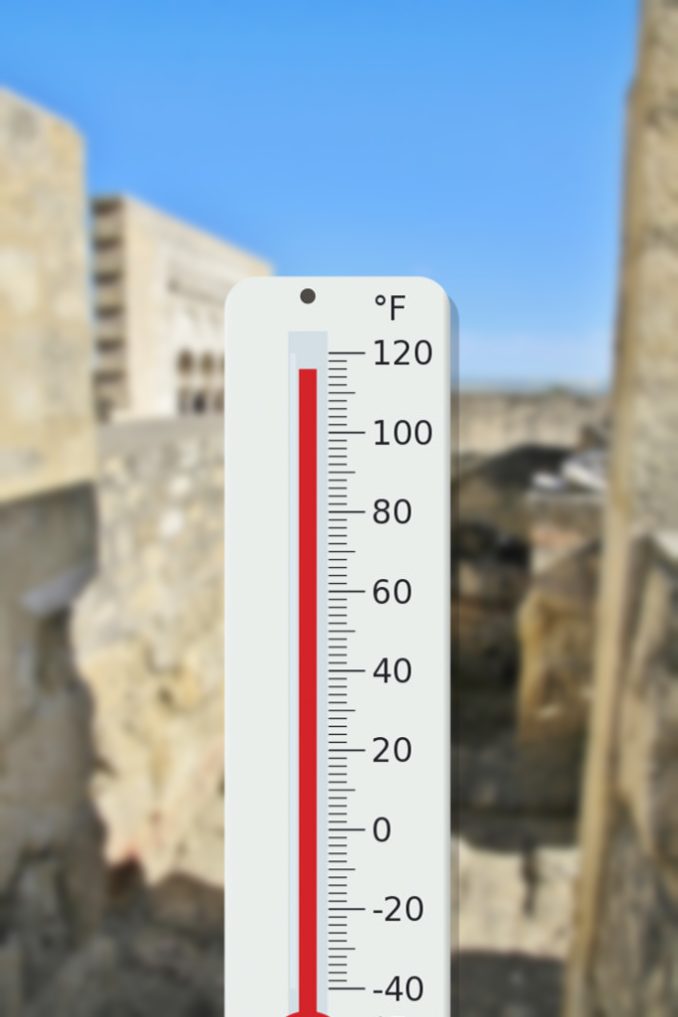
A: 116 °F
